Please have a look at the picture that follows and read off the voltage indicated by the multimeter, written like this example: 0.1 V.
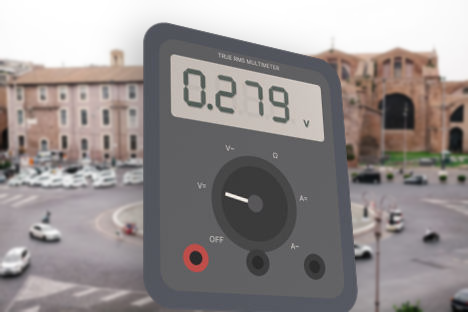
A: 0.279 V
